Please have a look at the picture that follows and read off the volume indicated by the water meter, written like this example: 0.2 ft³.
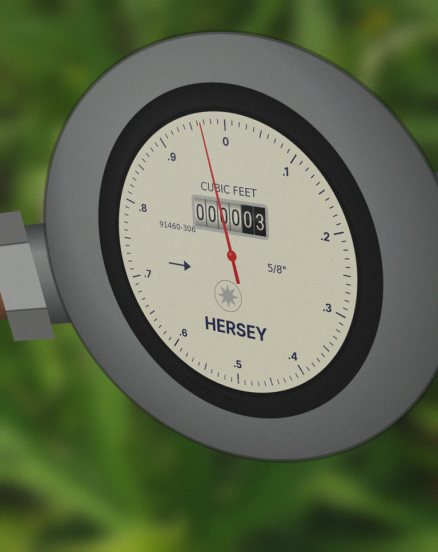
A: 2.96 ft³
